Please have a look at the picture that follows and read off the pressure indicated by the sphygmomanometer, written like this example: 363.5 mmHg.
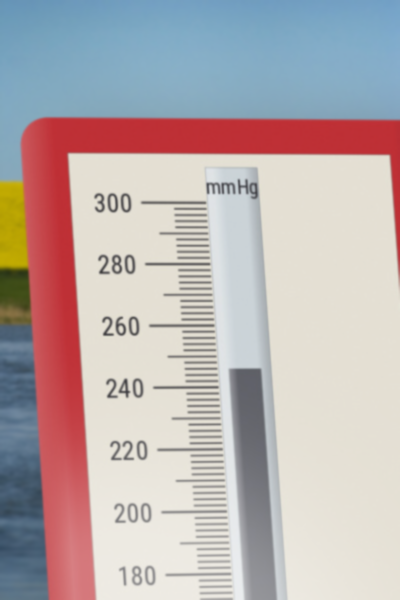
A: 246 mmHg
